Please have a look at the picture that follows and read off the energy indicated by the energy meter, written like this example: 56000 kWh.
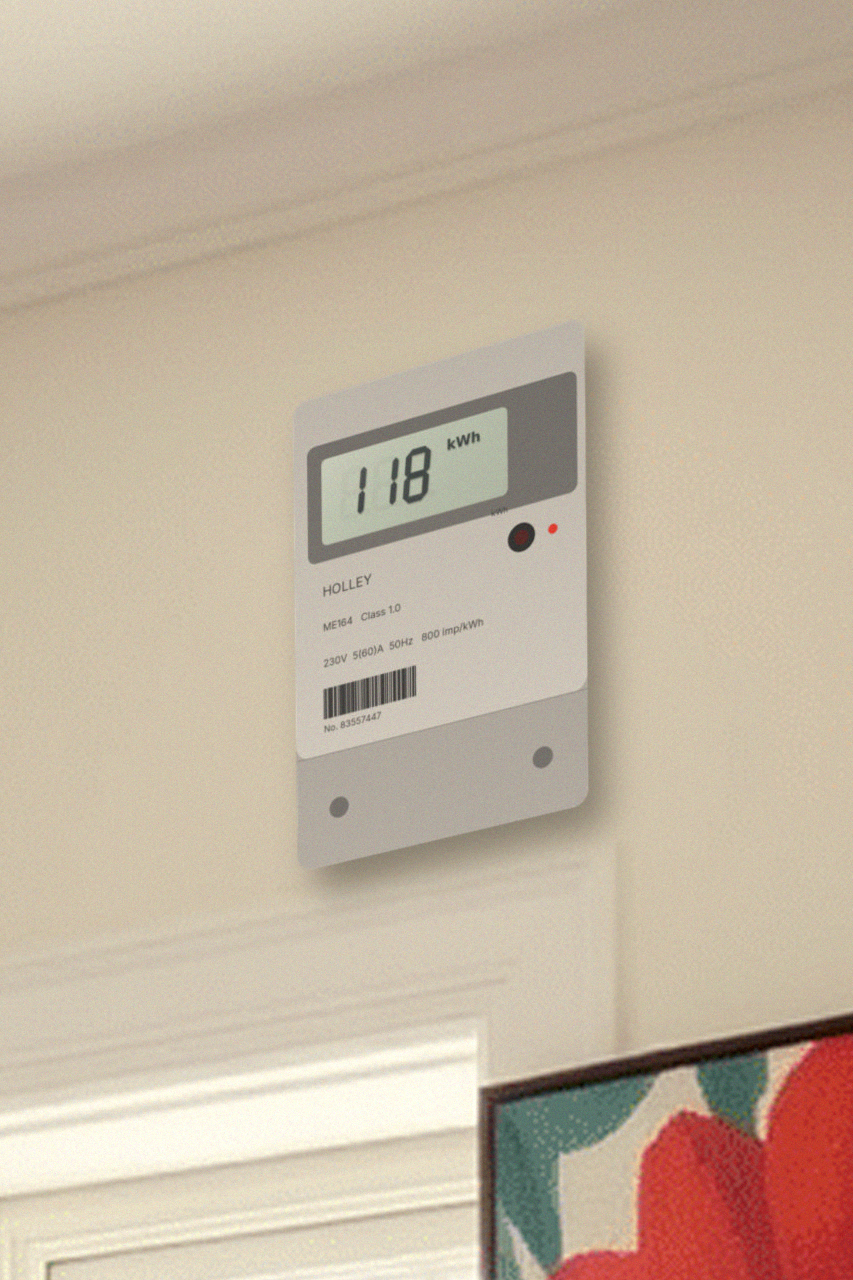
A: 118 kWh
